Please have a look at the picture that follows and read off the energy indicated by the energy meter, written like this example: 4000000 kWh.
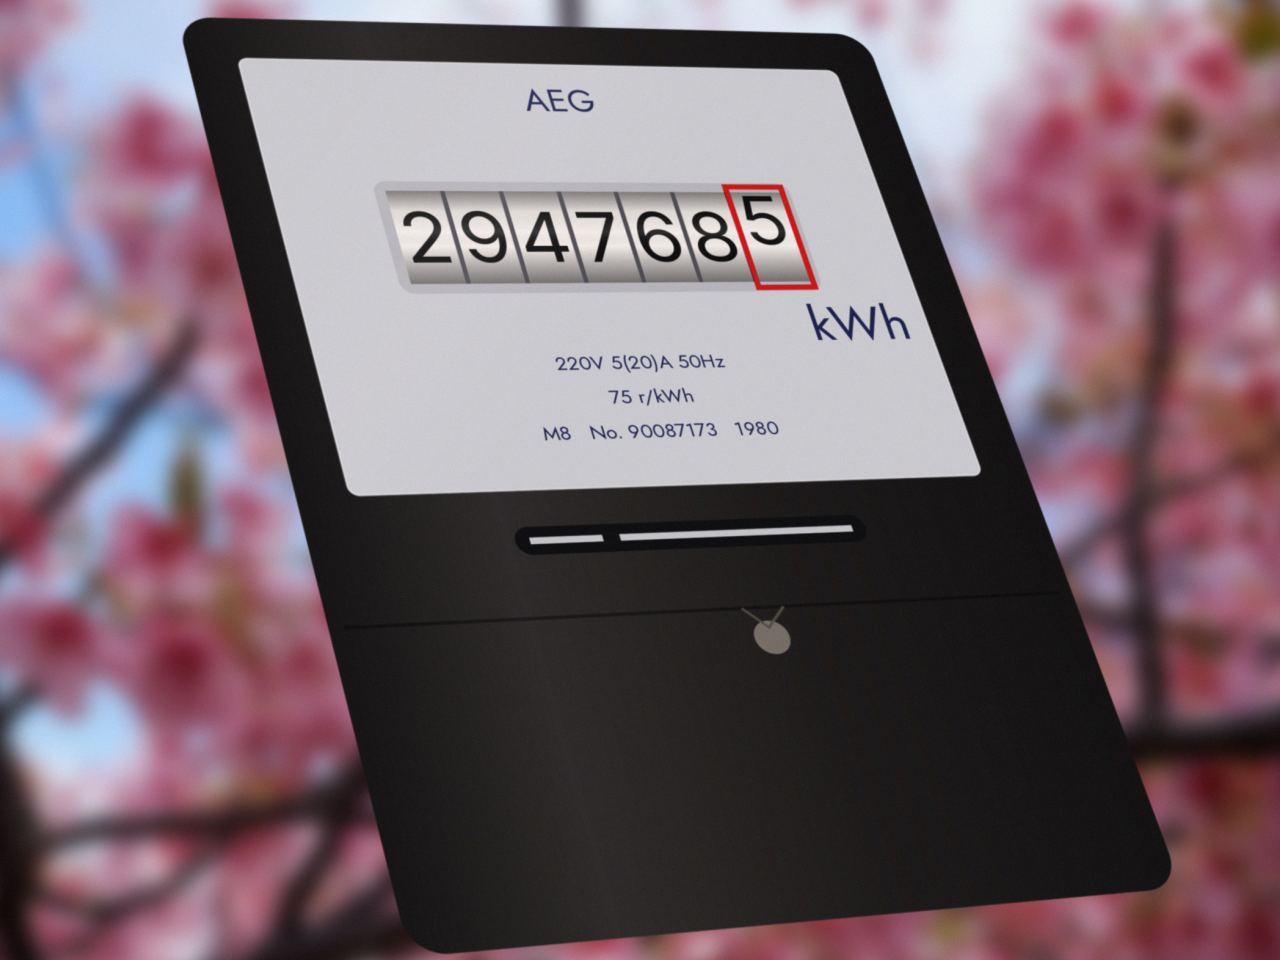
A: 294768.5 kWh
